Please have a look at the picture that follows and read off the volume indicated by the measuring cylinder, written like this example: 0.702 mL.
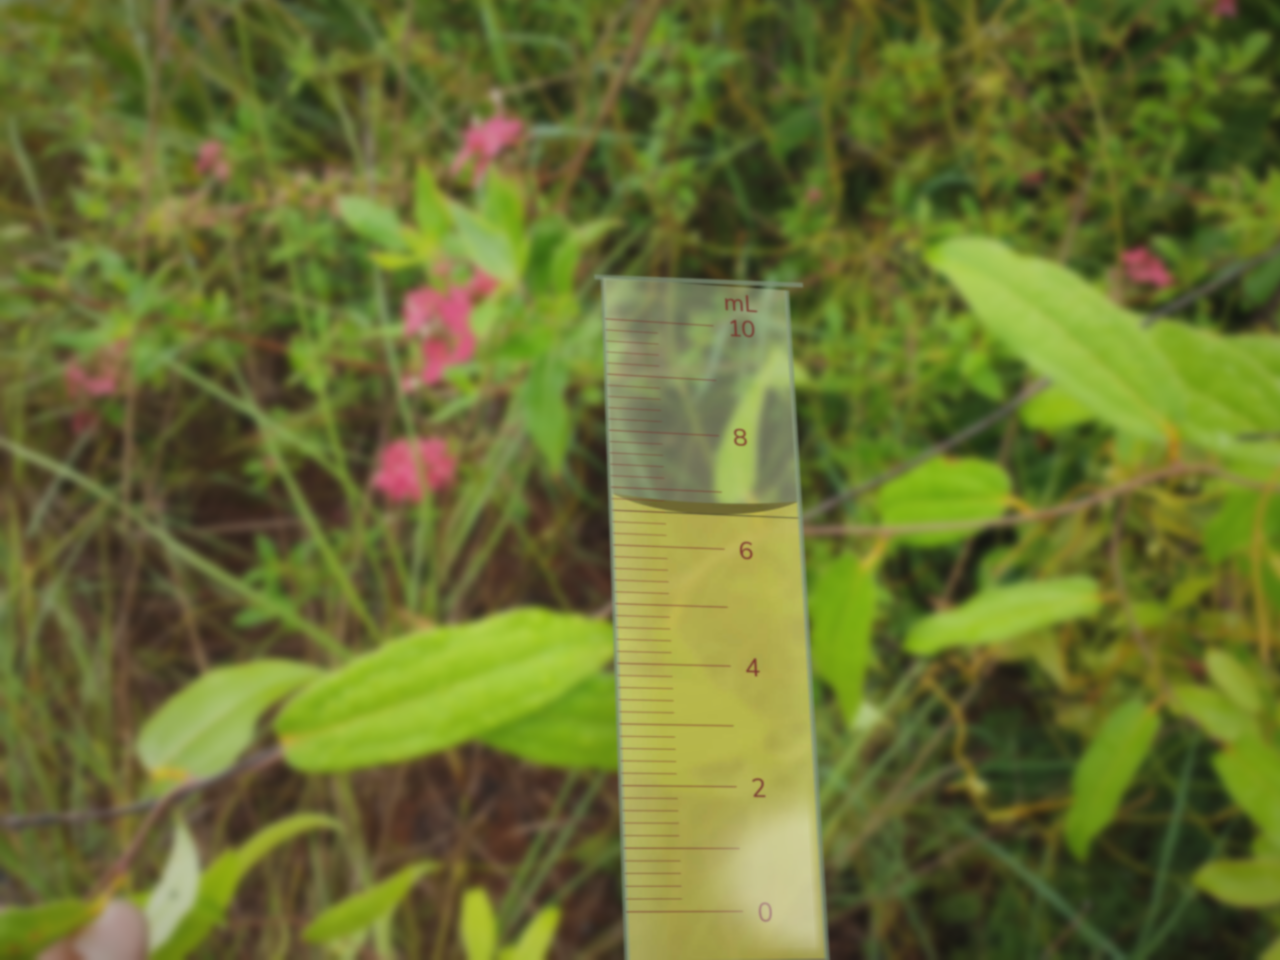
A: 6.6 mL
